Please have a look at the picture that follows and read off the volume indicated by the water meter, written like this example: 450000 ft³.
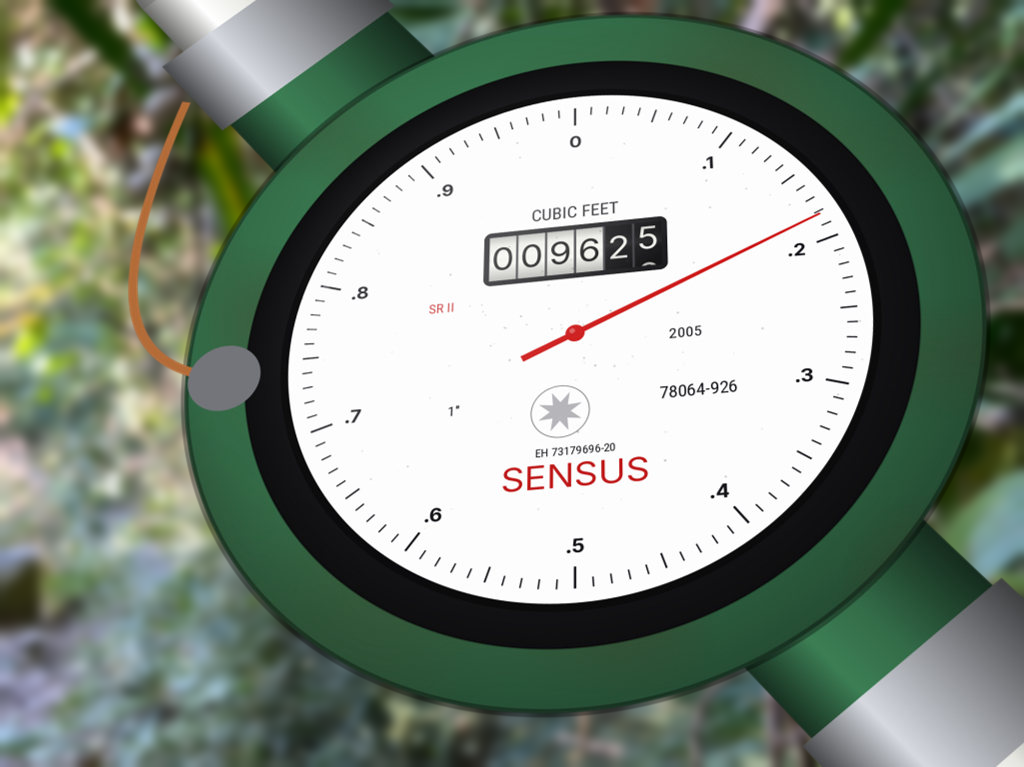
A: 9625.18 ft³
